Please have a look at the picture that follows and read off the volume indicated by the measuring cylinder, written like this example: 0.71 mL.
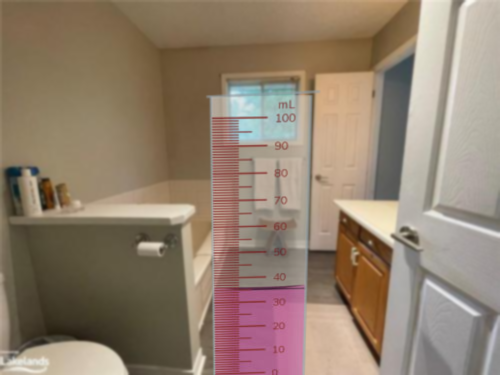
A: 35 mL
